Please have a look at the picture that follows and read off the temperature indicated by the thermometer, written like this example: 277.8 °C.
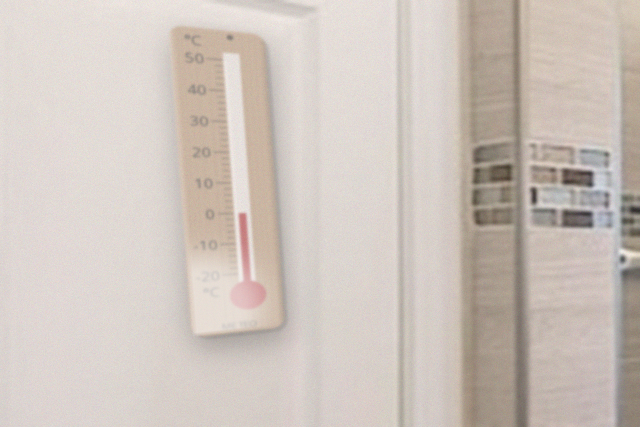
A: 0 °C
